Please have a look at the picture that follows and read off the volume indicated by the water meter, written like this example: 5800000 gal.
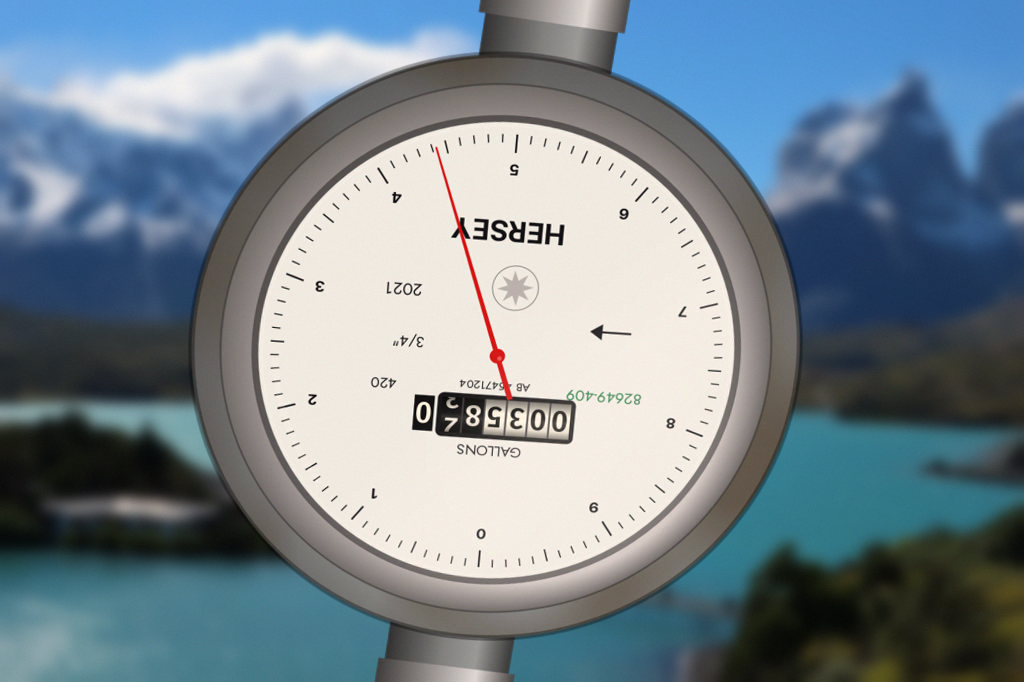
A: 35824.4 gal
